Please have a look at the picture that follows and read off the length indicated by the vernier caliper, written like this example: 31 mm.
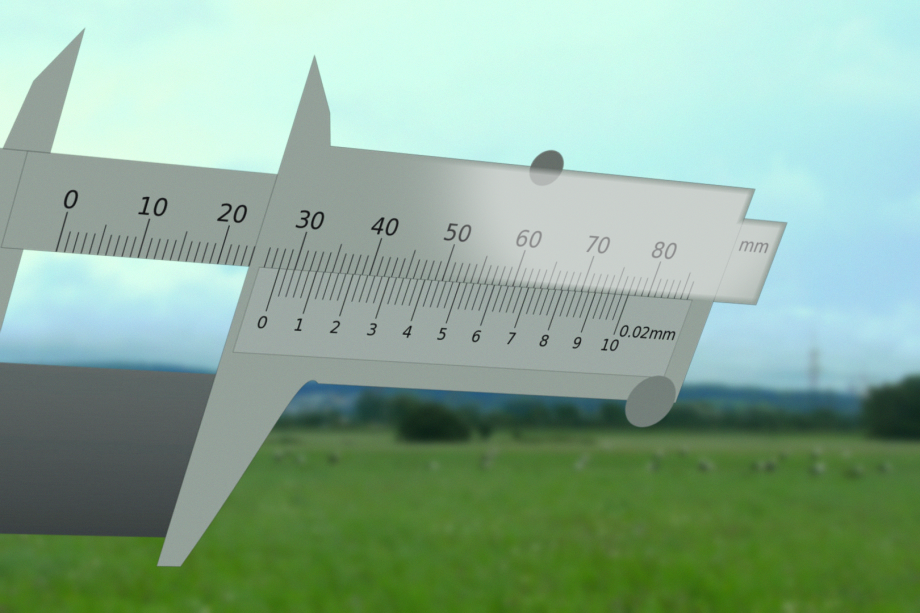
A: 28.0 mm
